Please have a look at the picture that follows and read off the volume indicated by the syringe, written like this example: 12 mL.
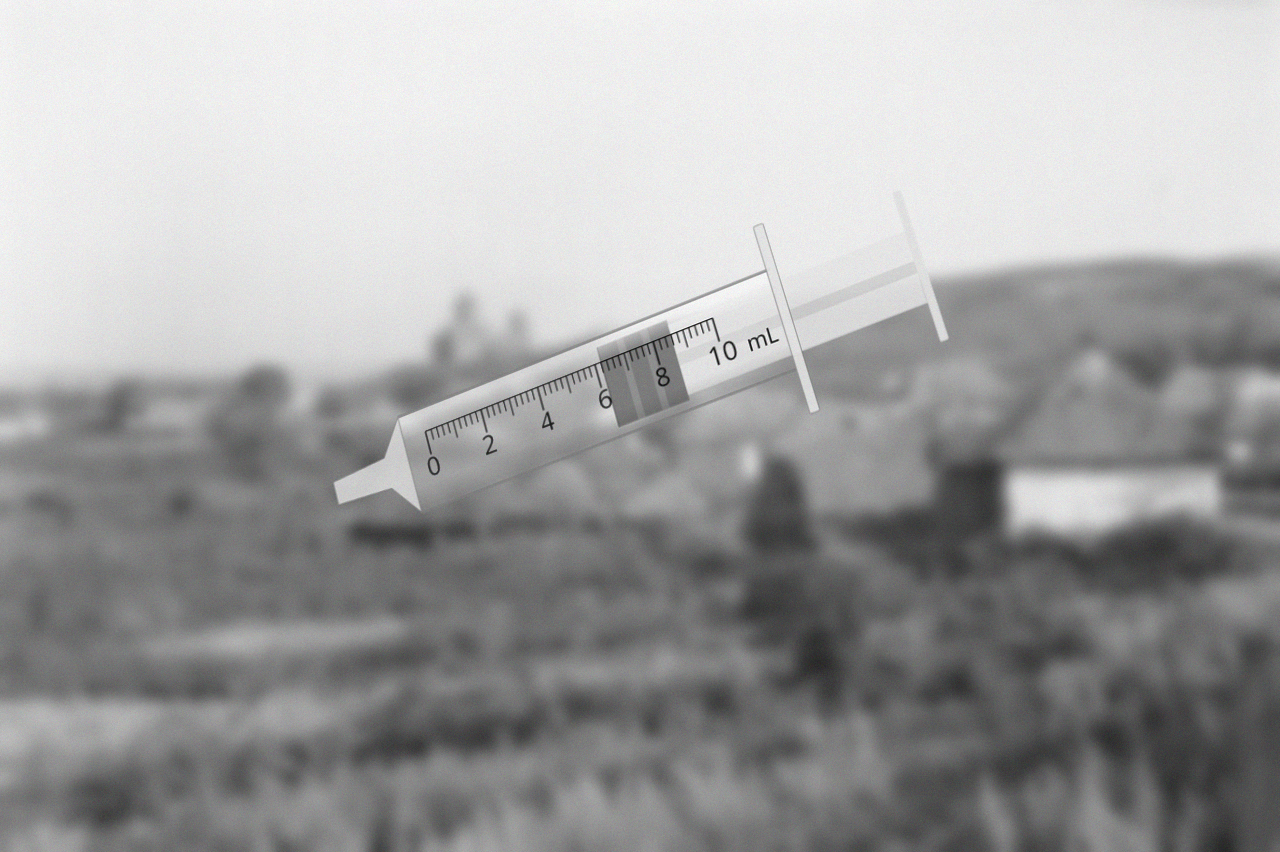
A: 6.2 mL
